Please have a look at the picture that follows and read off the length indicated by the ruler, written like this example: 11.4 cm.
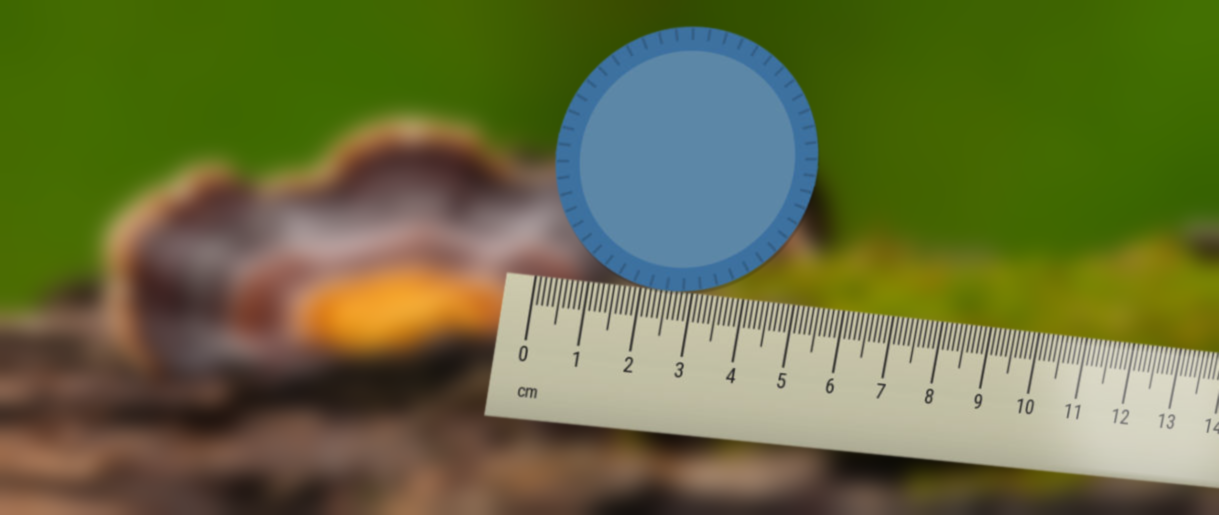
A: 5 cm
